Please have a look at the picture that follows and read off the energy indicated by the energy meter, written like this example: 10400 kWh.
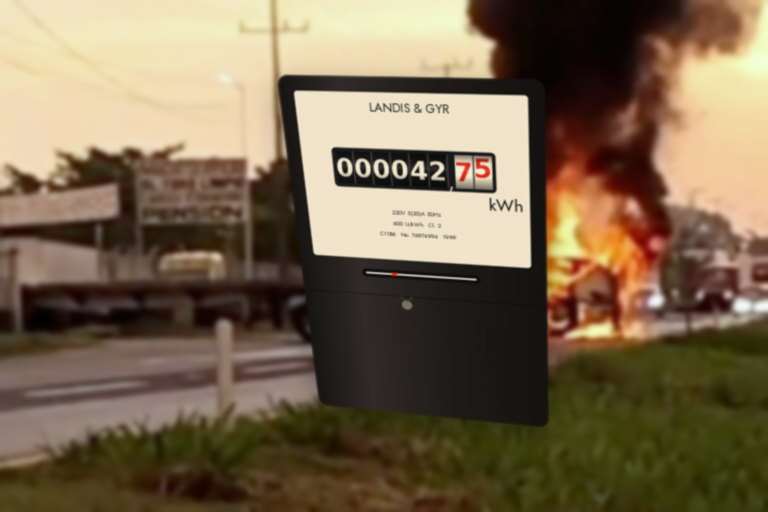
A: 42.75 kWh
